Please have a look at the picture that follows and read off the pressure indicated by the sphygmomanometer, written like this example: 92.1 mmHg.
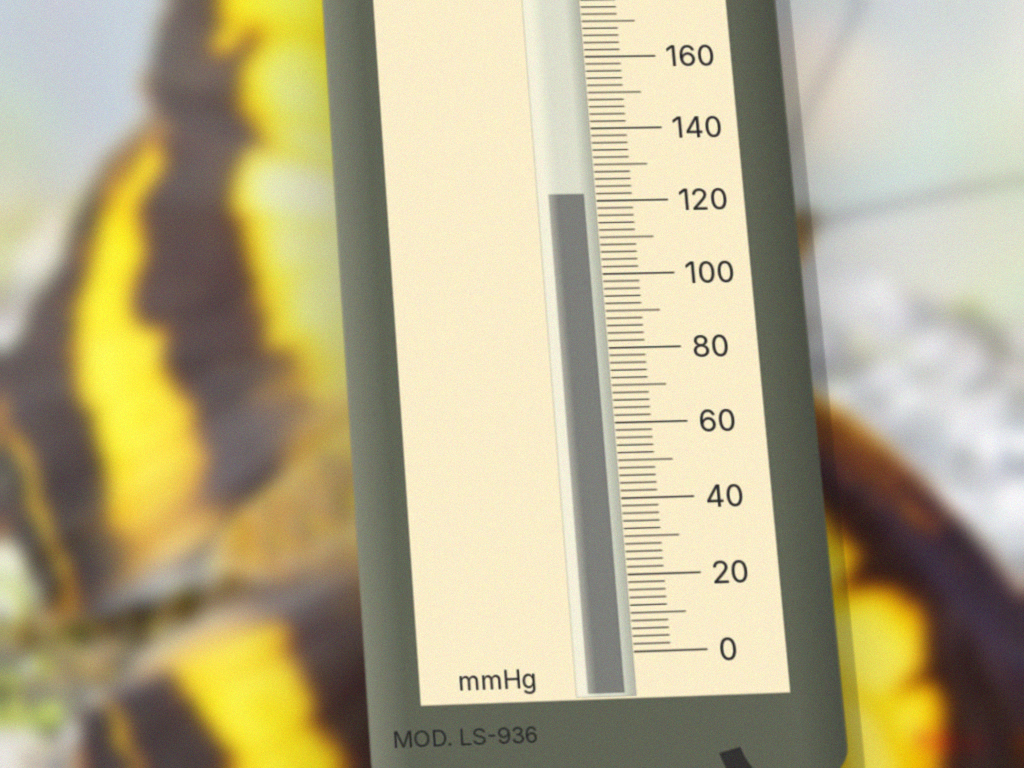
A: 122 mmHg
